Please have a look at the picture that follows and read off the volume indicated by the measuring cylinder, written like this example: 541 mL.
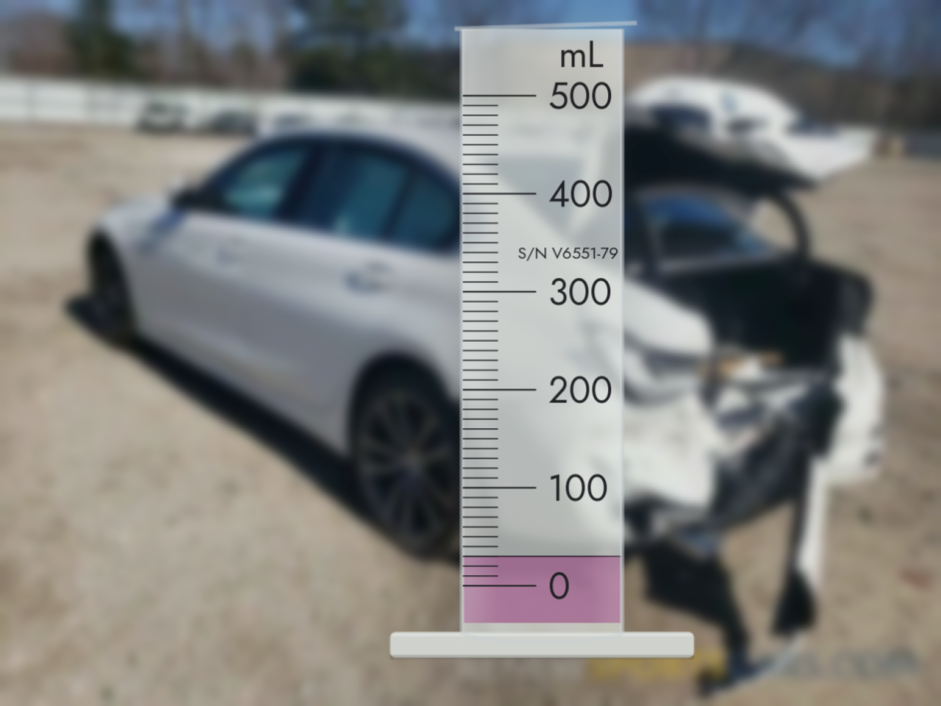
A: 30 mL
